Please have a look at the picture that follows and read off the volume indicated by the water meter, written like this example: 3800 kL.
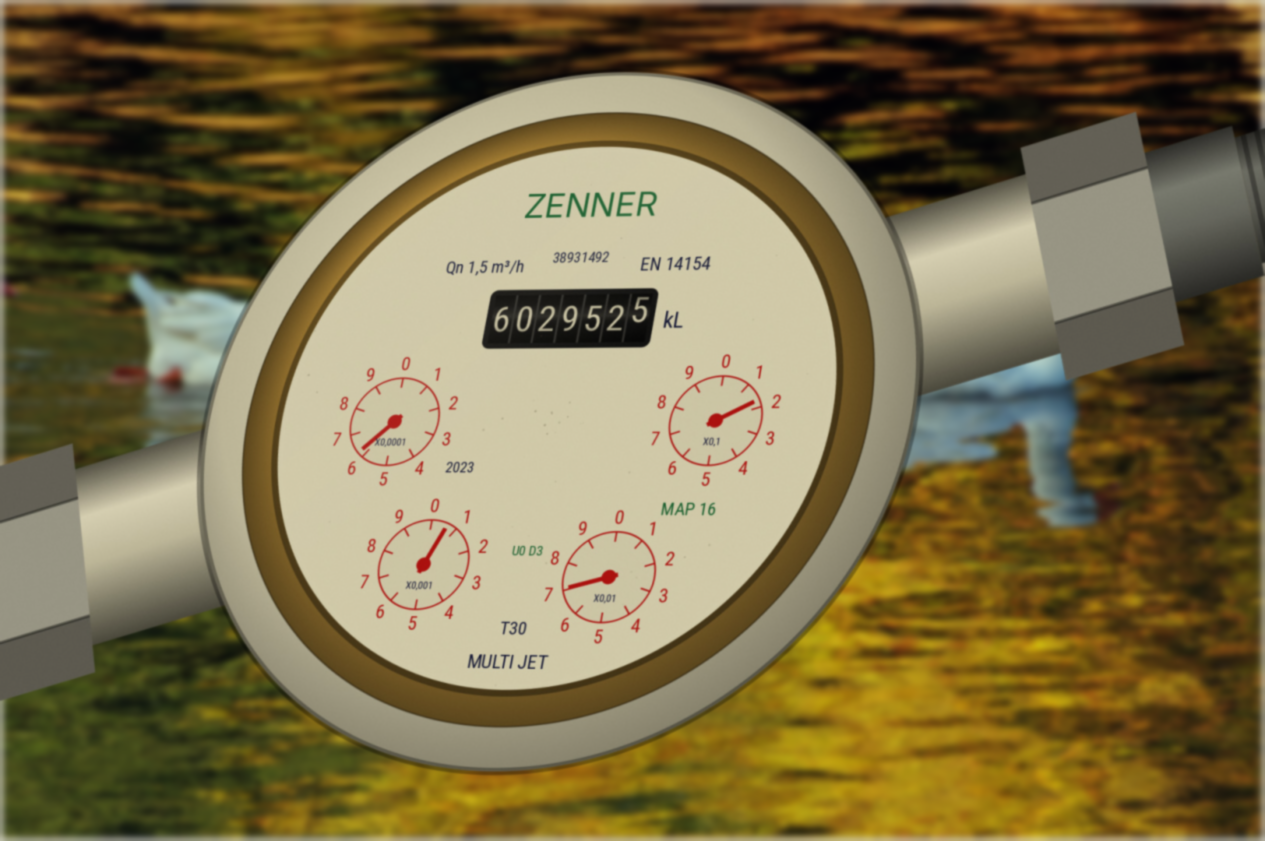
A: 6029525.1706 kL
